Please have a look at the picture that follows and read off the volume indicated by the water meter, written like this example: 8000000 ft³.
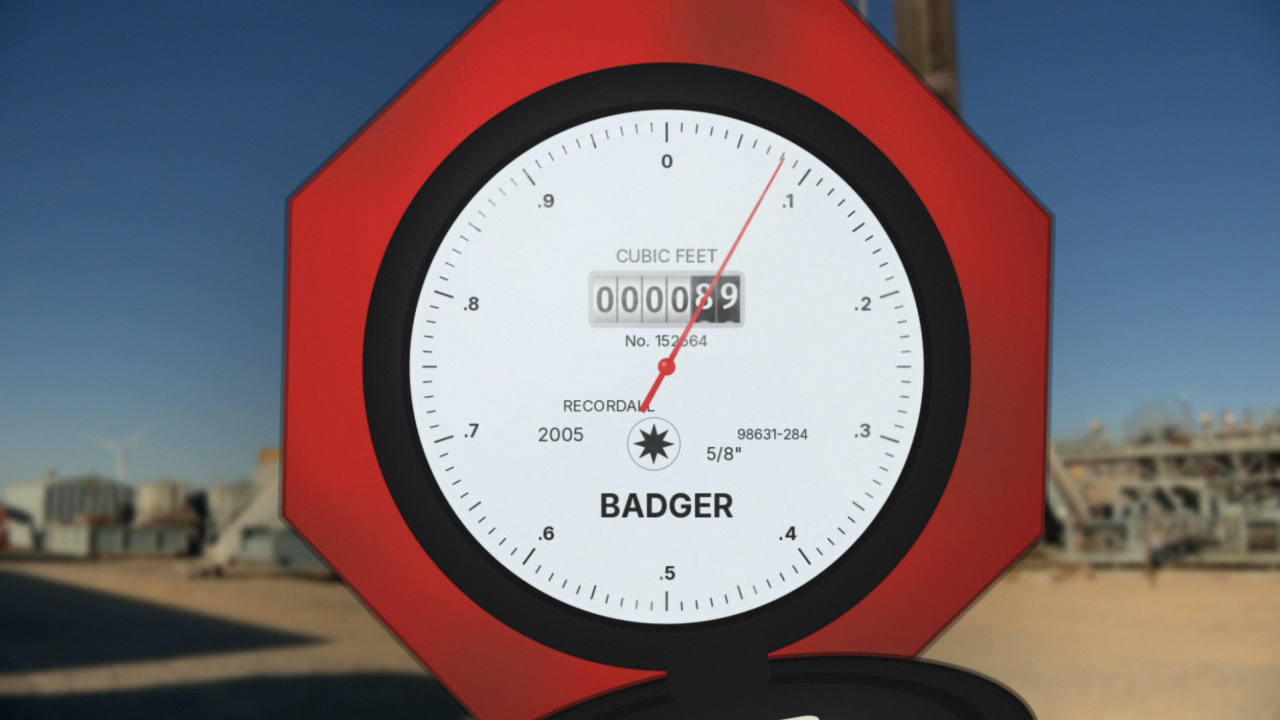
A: 89.08 ft³
